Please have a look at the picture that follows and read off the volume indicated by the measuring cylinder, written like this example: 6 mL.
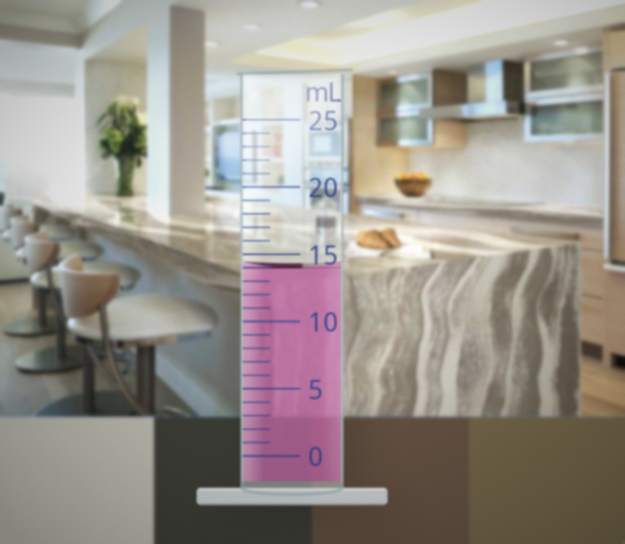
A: 14 mL
